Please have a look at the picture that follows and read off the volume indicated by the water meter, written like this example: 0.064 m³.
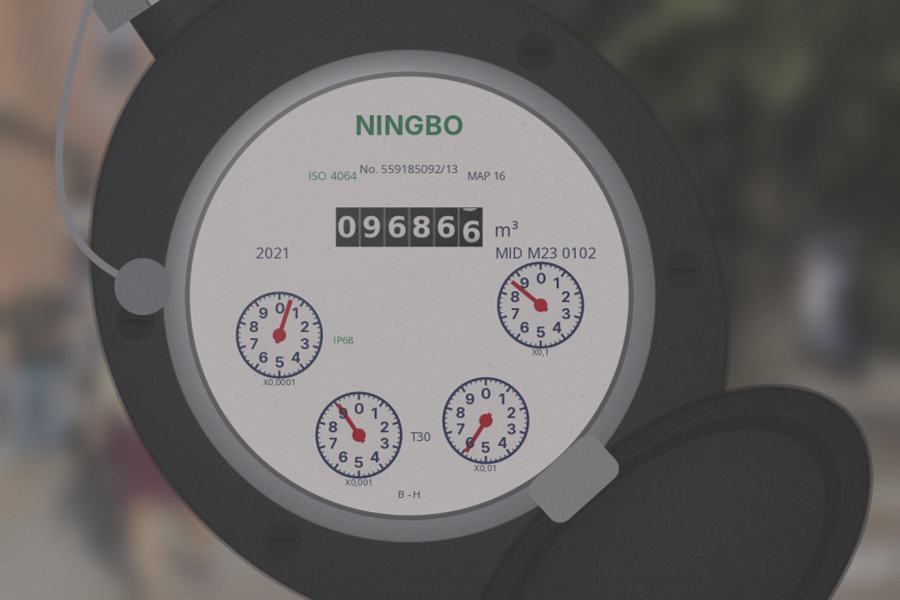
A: 96865.8590 m³
